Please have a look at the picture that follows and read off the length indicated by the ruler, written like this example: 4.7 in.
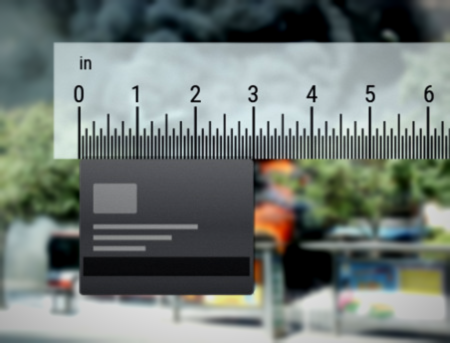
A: 3 in
